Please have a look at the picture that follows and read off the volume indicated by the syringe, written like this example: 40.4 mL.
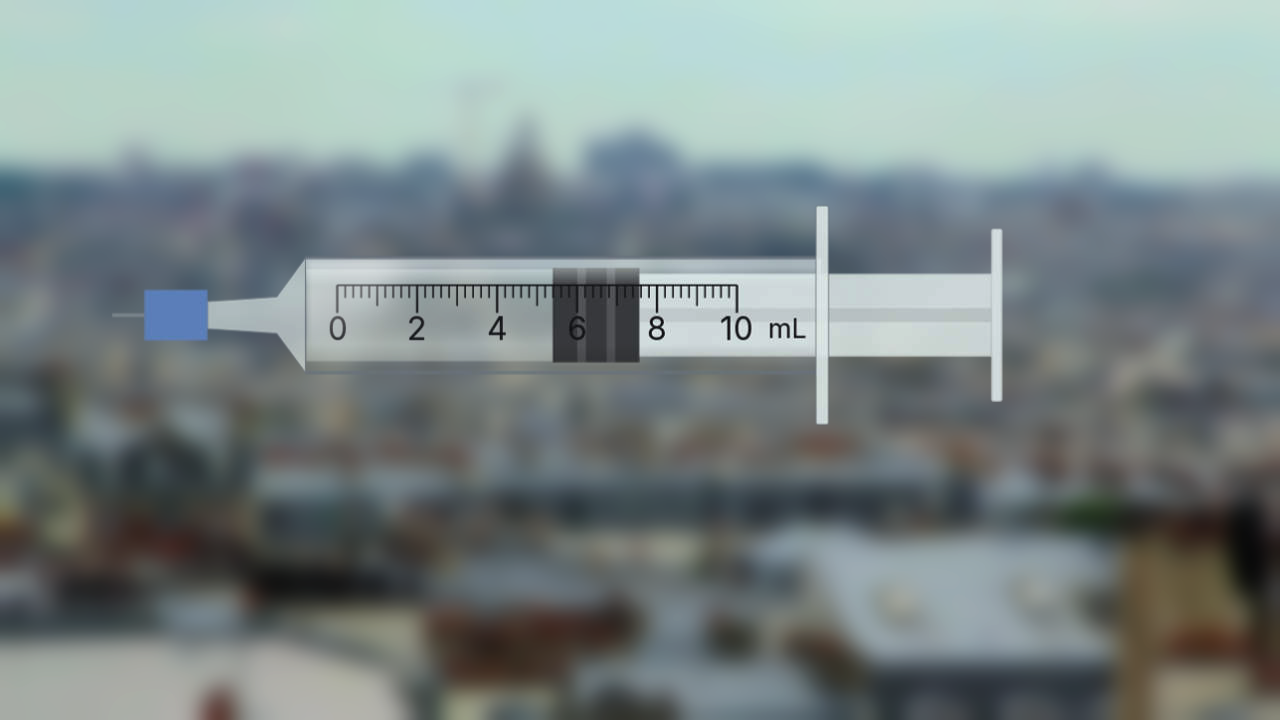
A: 5.4 mL
